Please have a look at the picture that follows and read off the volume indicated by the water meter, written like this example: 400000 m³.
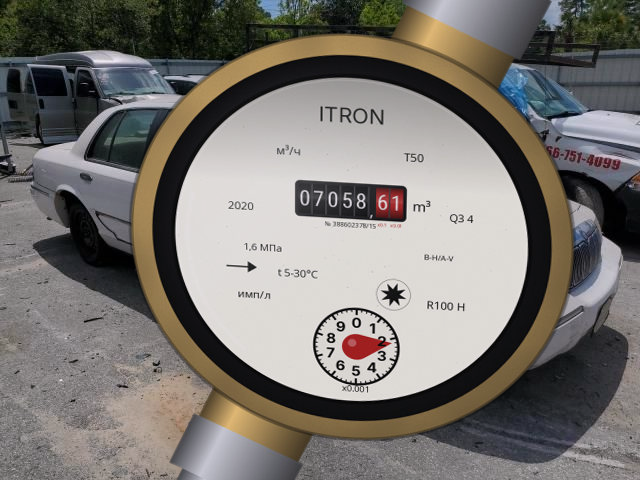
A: 7058.612 m³
